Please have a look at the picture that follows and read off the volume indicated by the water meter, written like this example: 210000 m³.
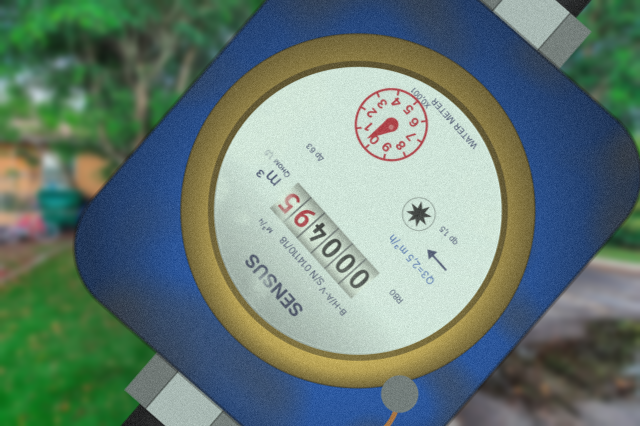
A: 4.950 m³
